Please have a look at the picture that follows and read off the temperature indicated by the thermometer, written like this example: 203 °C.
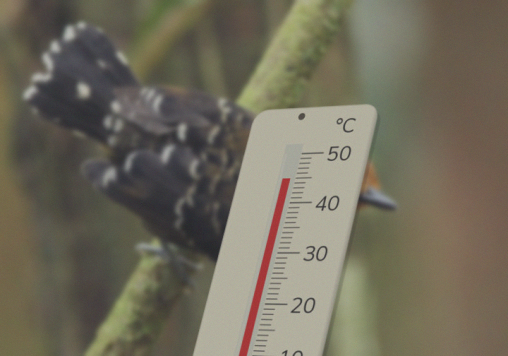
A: 45 °C
